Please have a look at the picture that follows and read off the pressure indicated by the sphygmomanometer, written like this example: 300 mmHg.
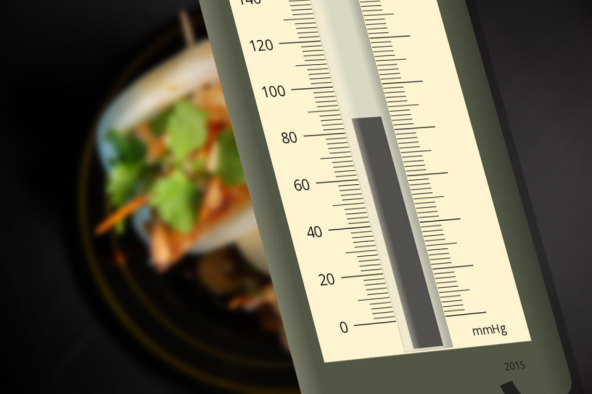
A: 86 mmHg
